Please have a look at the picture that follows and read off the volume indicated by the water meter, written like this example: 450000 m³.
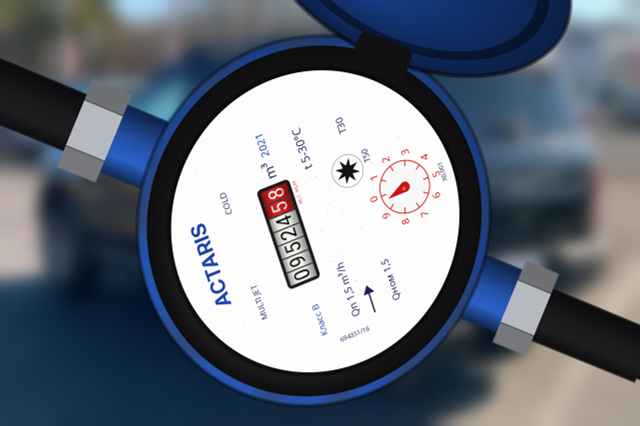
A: 9524.579 m³
